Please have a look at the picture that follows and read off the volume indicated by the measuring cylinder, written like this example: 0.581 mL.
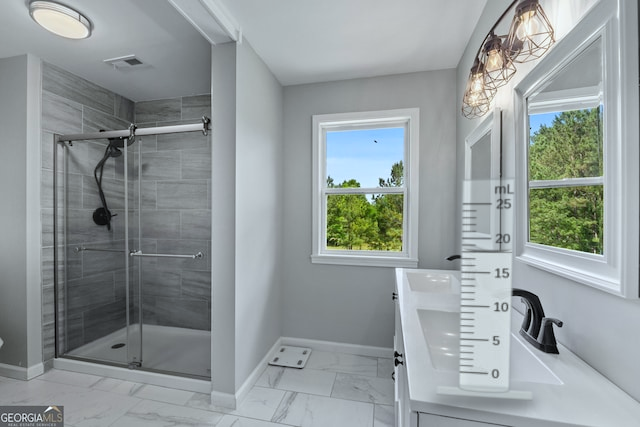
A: 18 mL
